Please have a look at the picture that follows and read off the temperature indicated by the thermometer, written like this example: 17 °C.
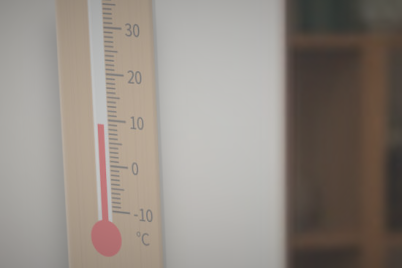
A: 9 °C
